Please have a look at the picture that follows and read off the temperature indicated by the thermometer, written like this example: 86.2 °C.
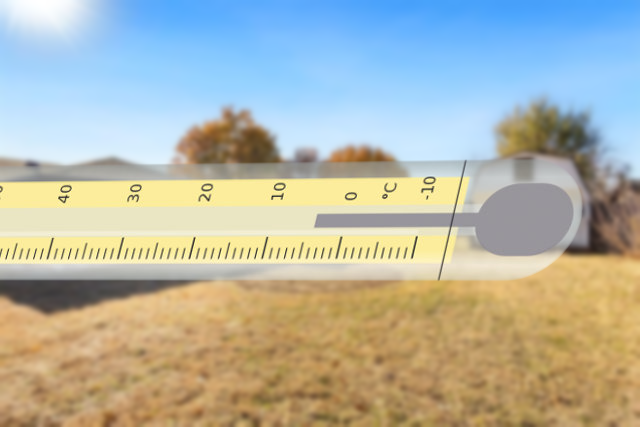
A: 4 °C
